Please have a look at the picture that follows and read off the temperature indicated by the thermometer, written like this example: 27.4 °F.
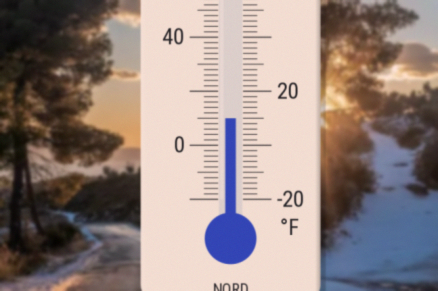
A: 10 °F
